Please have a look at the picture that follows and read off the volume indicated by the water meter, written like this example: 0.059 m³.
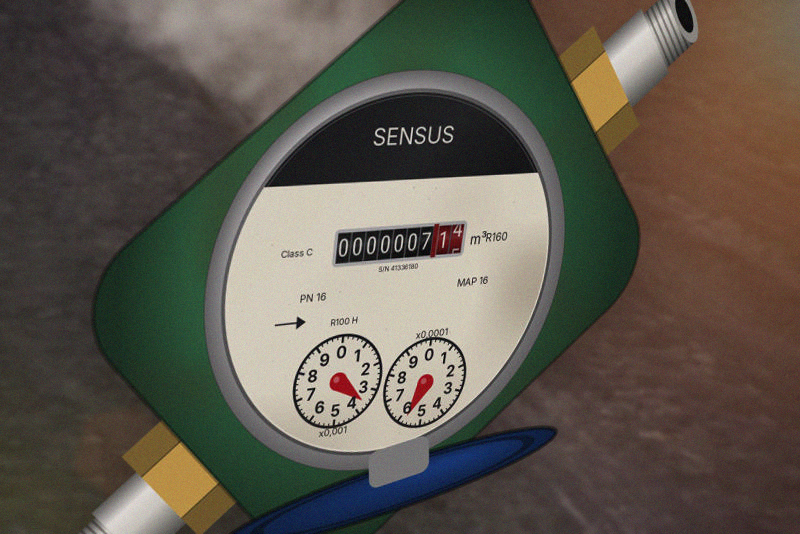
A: 7.1435 m³
